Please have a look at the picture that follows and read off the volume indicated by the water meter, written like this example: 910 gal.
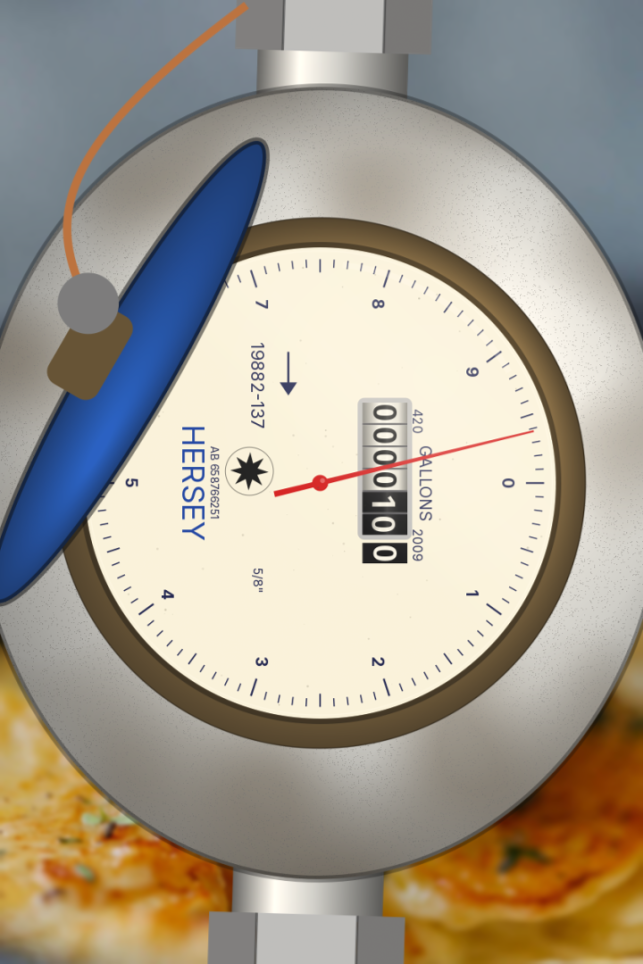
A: 99.6 gal
